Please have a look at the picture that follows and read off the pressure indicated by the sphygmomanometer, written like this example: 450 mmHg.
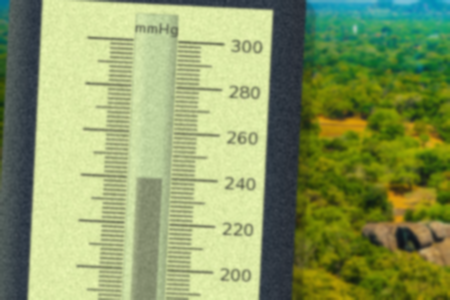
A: 240 mmHg
